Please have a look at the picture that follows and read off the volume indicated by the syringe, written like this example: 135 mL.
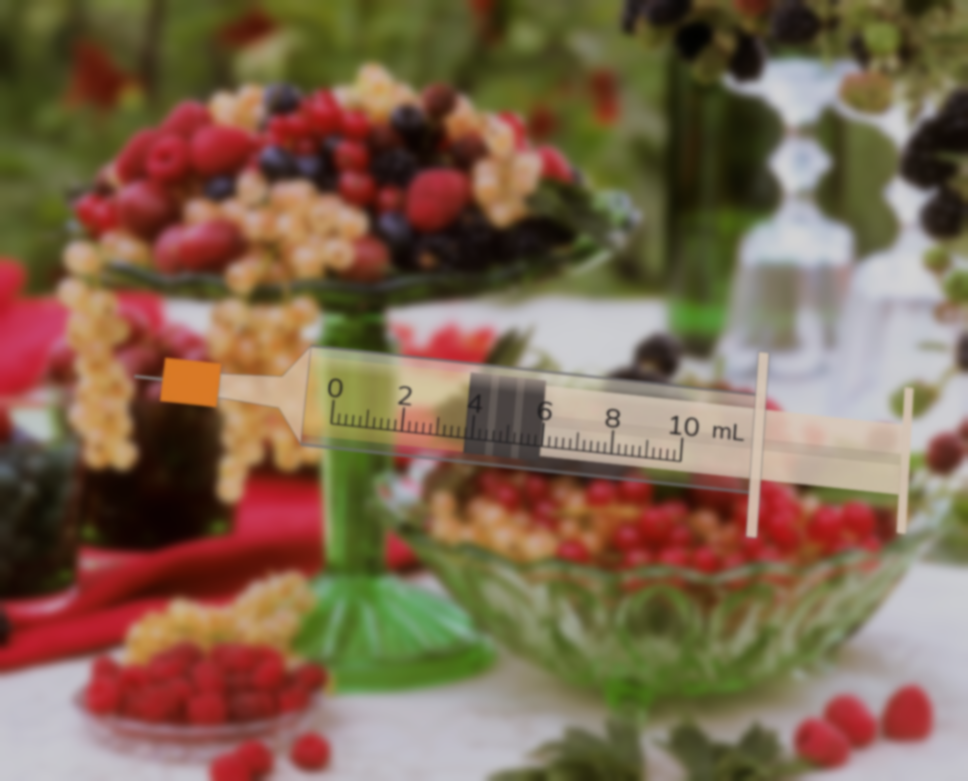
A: 3.8 mL
